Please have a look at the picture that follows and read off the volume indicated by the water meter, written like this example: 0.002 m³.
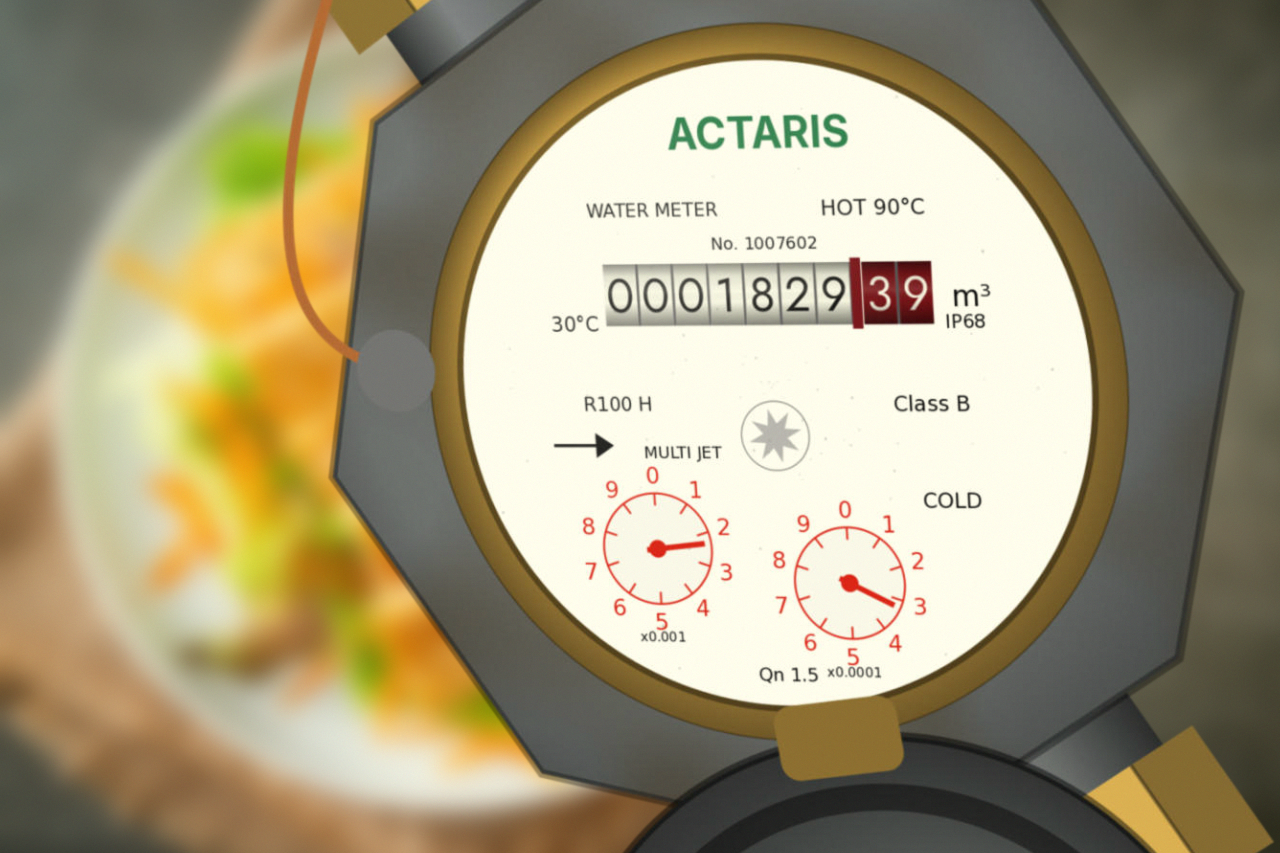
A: 1829.3923 m³
